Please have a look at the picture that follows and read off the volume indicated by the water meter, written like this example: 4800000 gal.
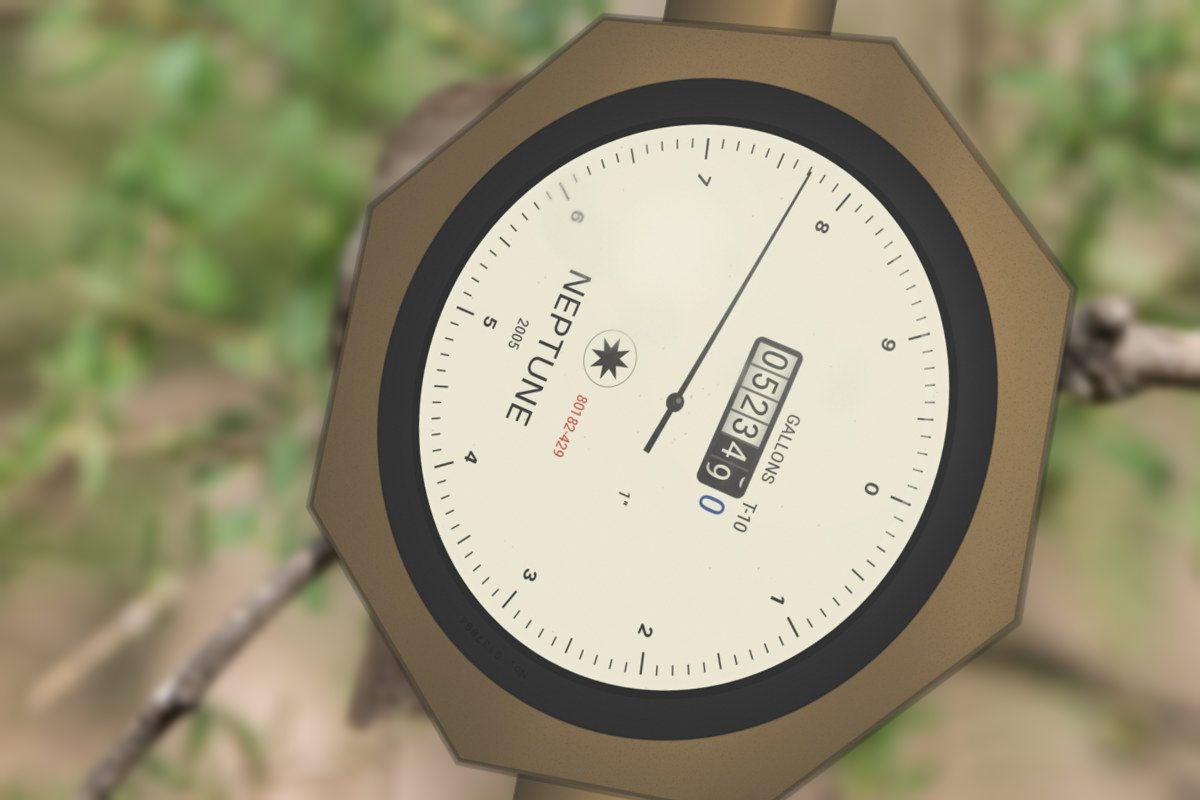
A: 523487.7 gal
